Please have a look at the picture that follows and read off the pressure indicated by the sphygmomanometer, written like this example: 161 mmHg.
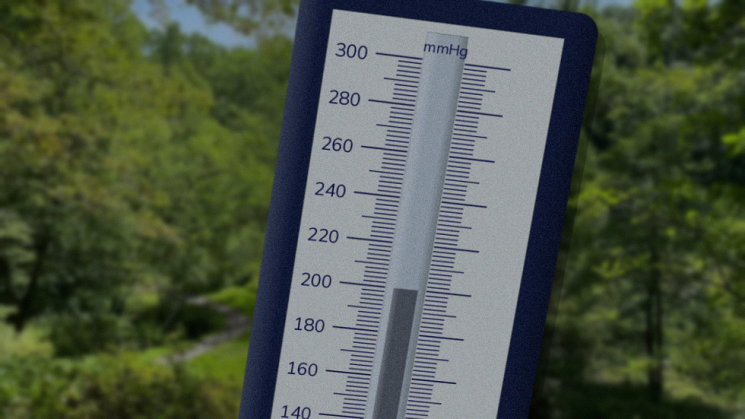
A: 200 mmHg
